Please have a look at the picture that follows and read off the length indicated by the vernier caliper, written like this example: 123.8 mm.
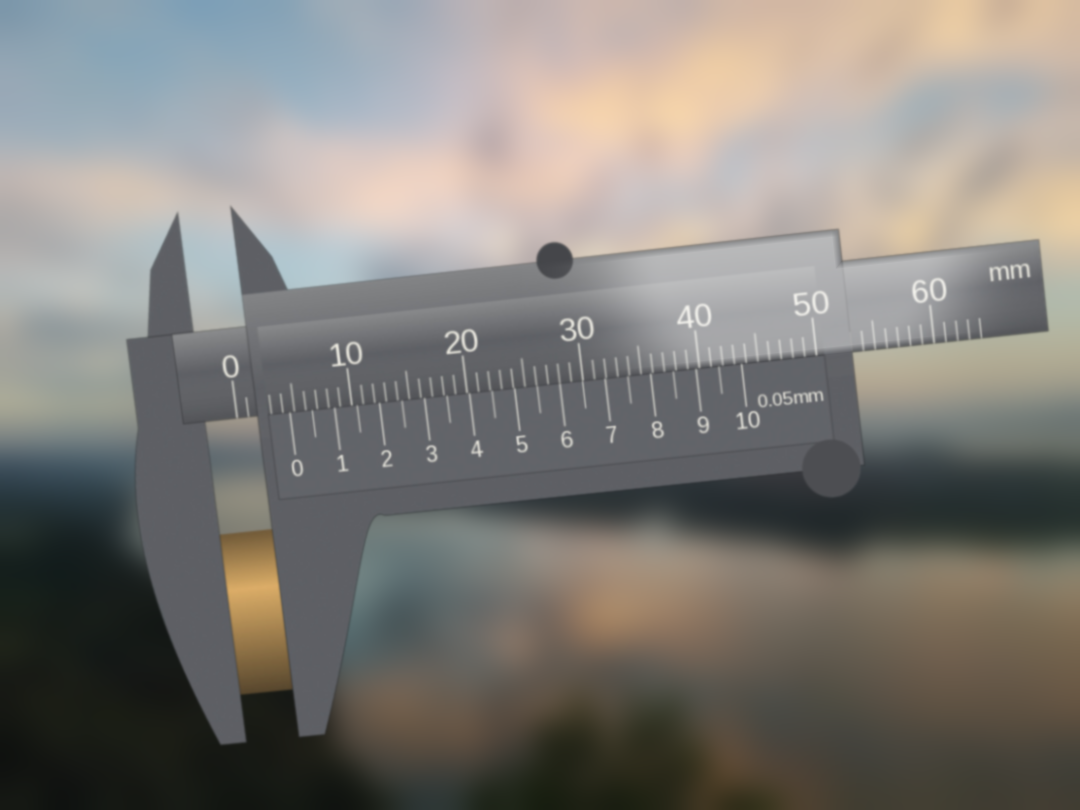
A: 4.6 mm
